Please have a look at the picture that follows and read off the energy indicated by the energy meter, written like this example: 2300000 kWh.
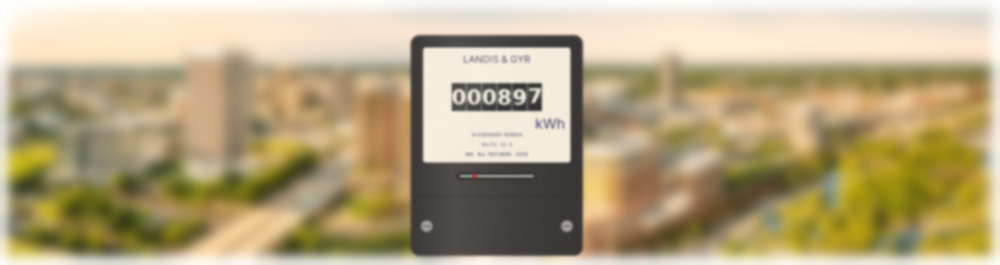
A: 897 kWh
